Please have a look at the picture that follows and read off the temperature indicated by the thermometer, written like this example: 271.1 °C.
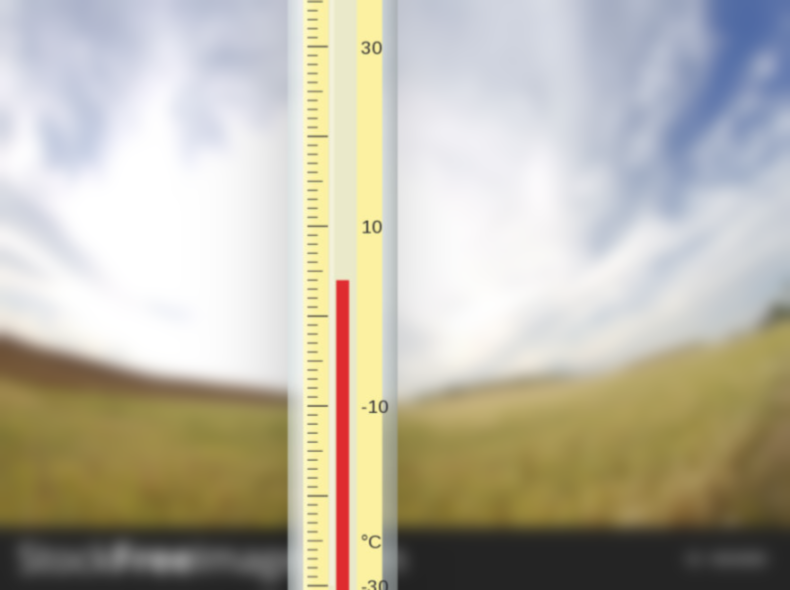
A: 4 °C
